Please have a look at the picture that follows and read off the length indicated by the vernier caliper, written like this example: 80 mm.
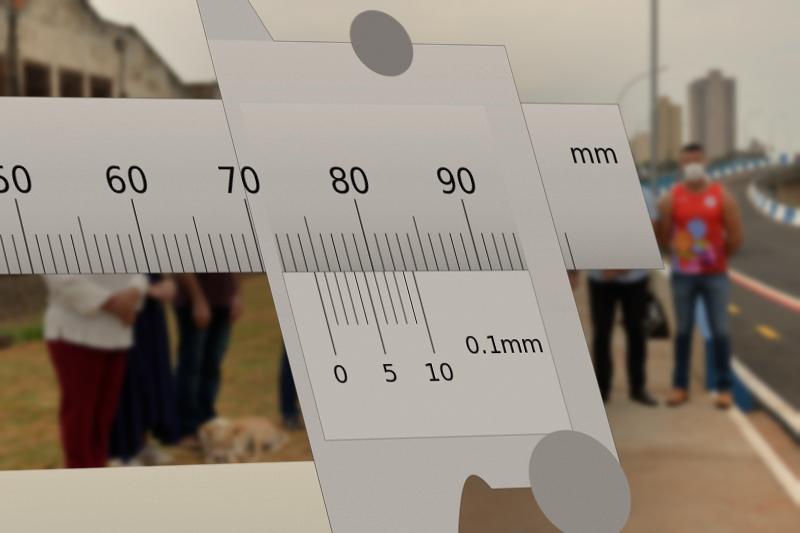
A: 74.6 mm
